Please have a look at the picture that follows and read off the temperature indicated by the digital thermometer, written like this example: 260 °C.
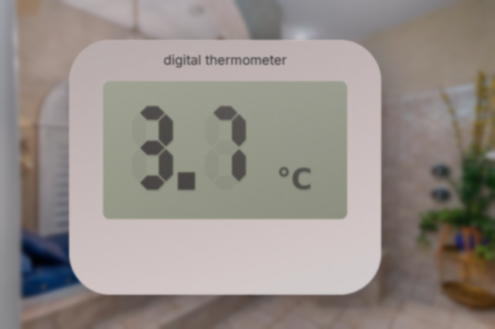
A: 3.7 °C
